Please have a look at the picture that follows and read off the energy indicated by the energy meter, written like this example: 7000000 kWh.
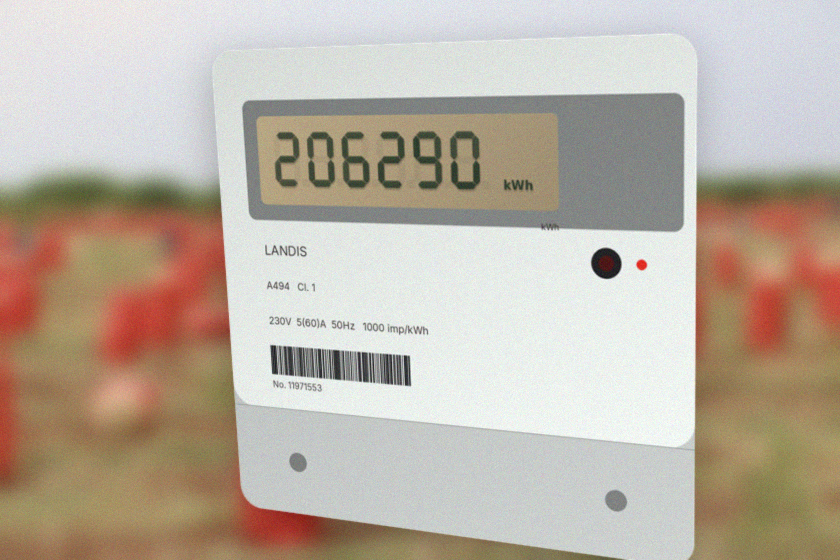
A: 206290 kWh
